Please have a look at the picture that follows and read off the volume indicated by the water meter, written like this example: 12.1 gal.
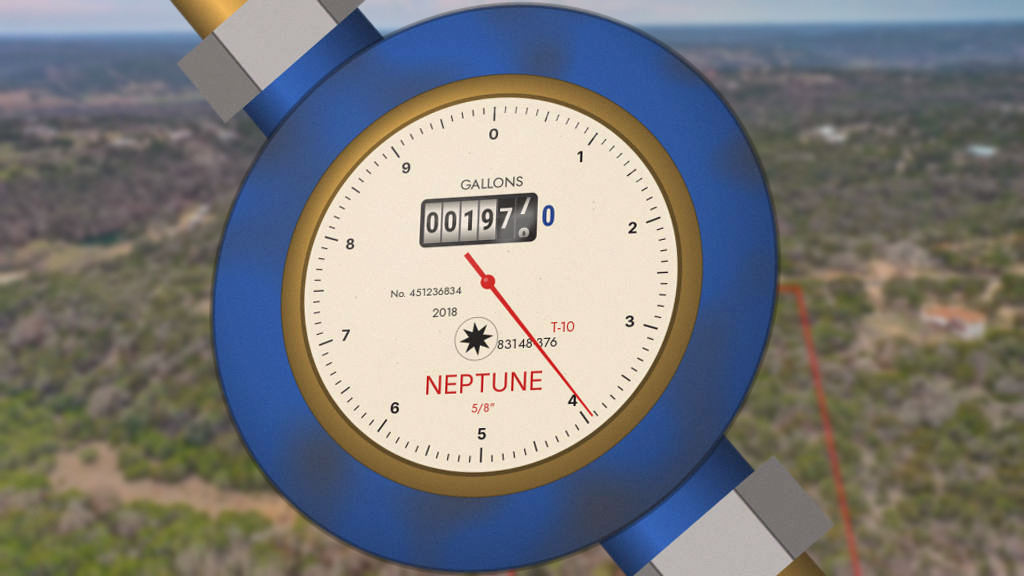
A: 19773.9 gal
